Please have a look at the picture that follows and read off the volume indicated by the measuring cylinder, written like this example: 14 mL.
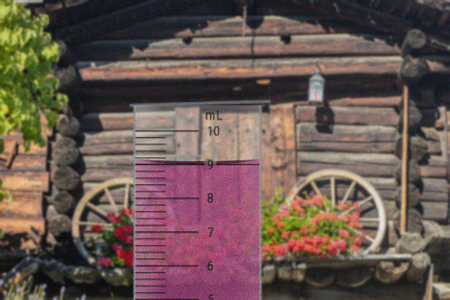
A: 9 mL
